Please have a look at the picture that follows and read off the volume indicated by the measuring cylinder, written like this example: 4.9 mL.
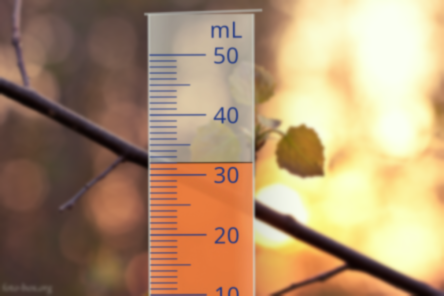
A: 32 mL
